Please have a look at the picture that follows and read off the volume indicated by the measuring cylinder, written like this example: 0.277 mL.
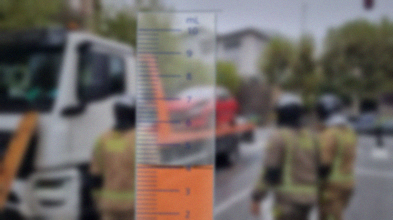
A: 4 mL
